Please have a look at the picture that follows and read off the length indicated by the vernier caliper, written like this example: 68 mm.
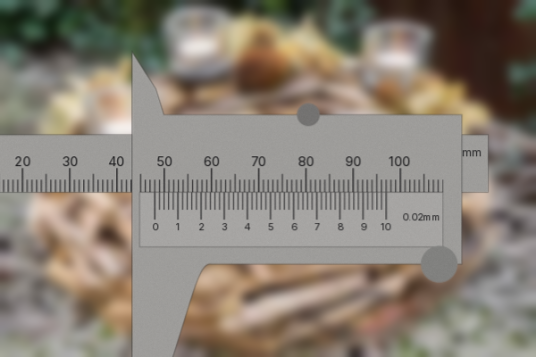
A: 48.0 mm
